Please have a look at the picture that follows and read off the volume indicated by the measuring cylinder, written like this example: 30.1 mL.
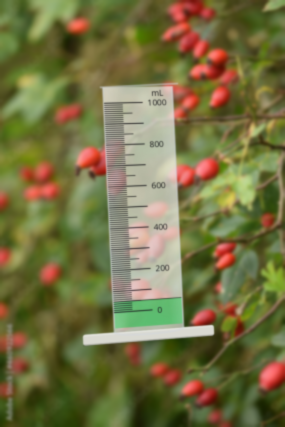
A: 50 mL
